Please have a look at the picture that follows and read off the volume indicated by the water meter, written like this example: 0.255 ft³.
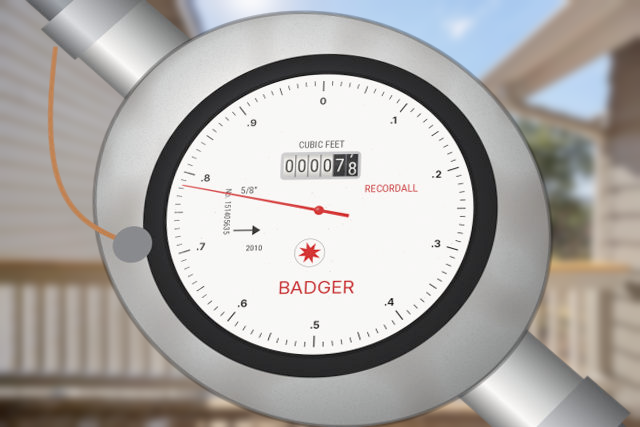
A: 77.78 ft³
